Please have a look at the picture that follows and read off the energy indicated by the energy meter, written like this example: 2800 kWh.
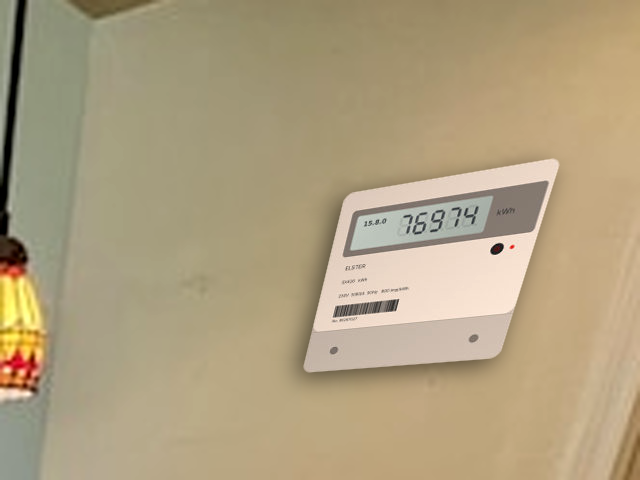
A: 76974 kWh
